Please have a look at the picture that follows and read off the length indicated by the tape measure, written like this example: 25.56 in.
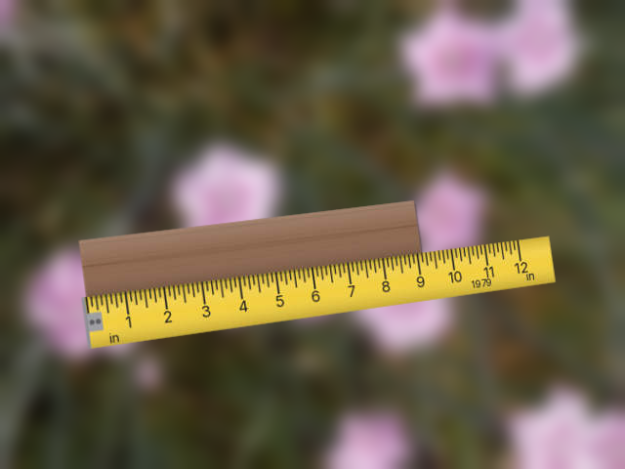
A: 9.125 in
